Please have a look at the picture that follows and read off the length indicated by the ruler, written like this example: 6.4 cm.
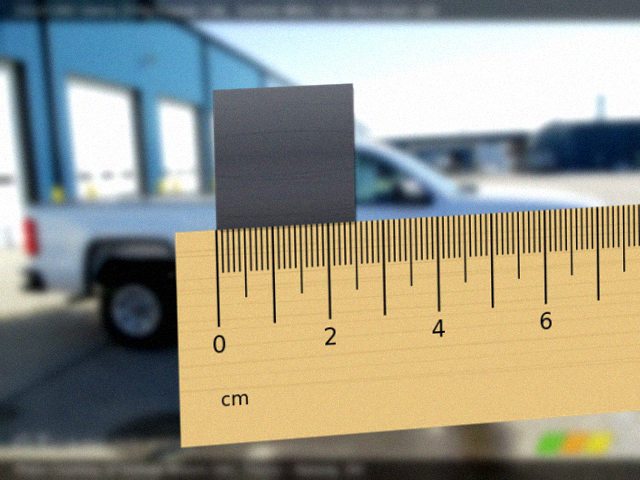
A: 2.5 cm
